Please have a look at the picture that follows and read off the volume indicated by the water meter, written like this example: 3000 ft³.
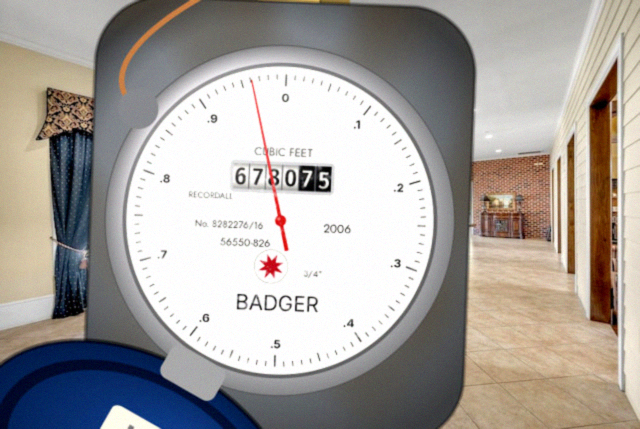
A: 678074.96 ft³
